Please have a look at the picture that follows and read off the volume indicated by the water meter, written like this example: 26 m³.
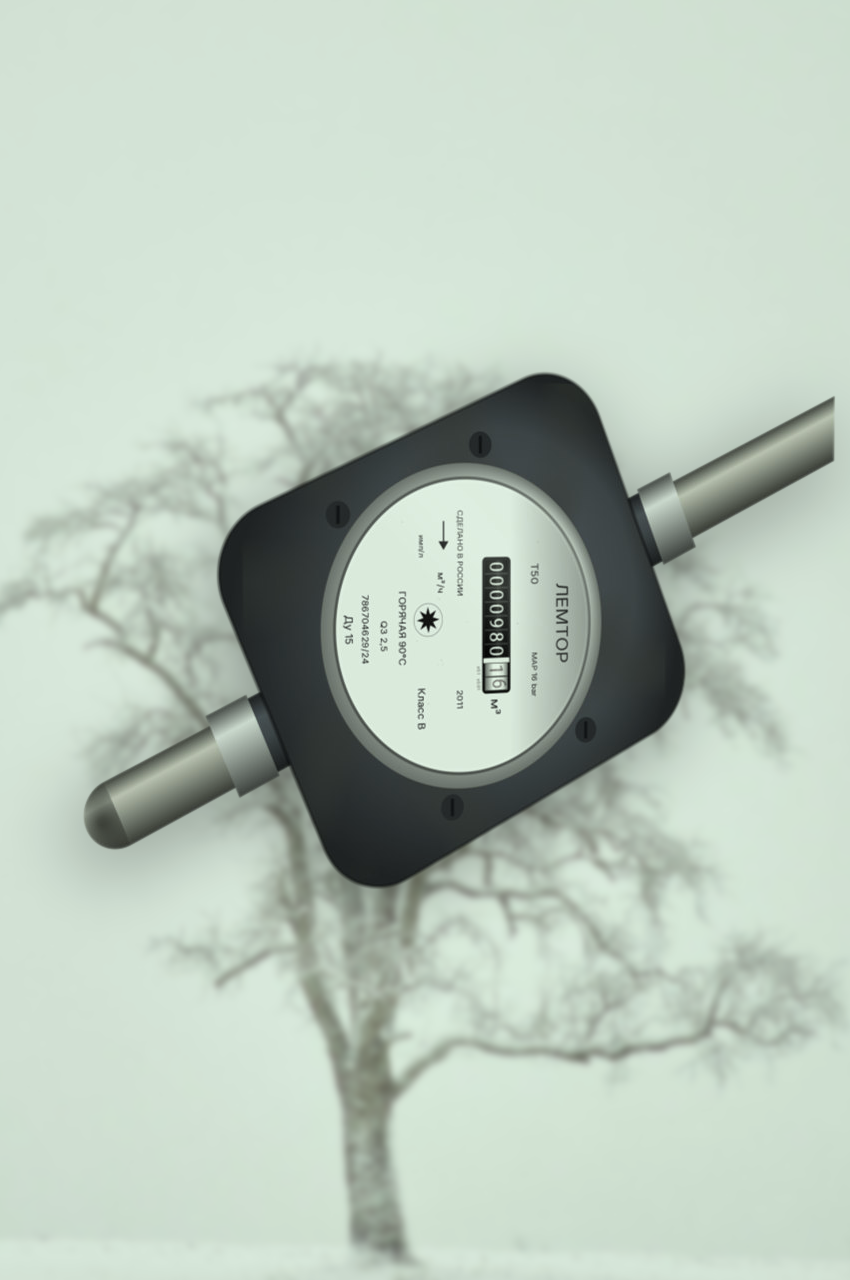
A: 980.16 m³
